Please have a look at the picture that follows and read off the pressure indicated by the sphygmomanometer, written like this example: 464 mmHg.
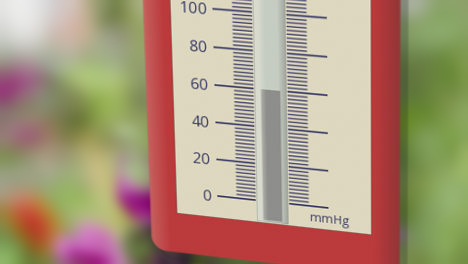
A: 60 mmHg
